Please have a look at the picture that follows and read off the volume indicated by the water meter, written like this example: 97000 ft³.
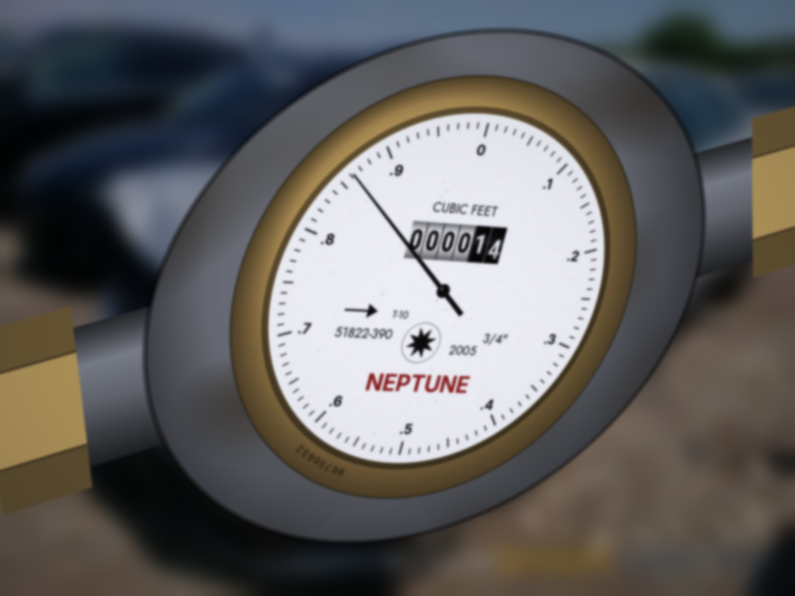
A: 13.86 ft³
